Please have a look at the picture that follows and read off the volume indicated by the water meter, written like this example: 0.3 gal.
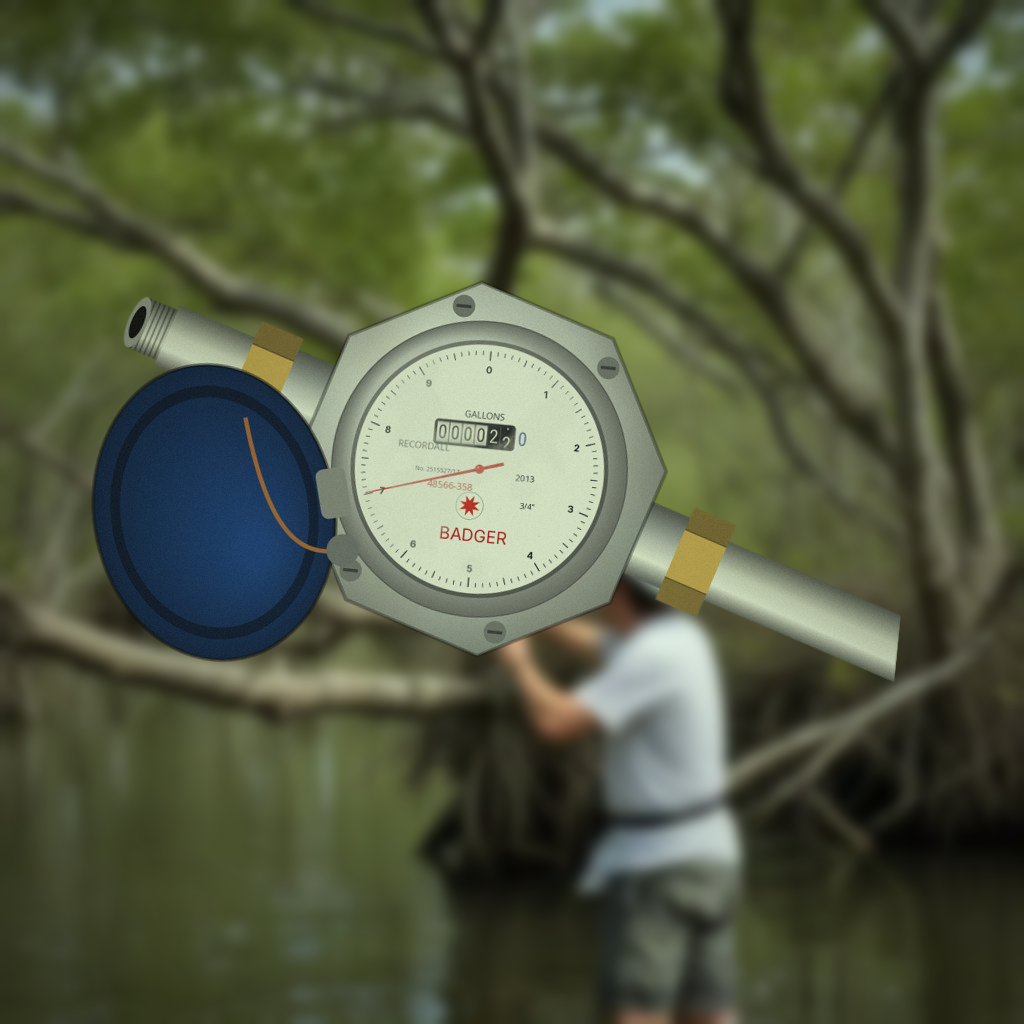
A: 217.0 gal
